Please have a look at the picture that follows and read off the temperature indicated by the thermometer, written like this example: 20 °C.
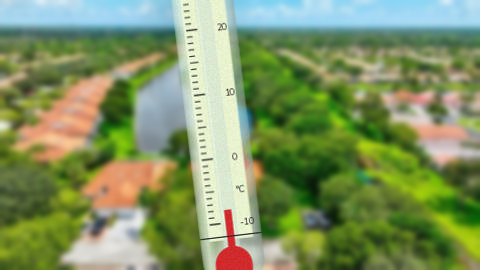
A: -8 °C
